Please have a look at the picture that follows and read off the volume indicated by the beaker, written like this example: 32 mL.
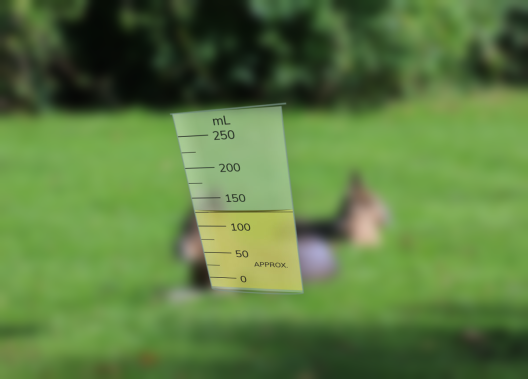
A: 125 mL
